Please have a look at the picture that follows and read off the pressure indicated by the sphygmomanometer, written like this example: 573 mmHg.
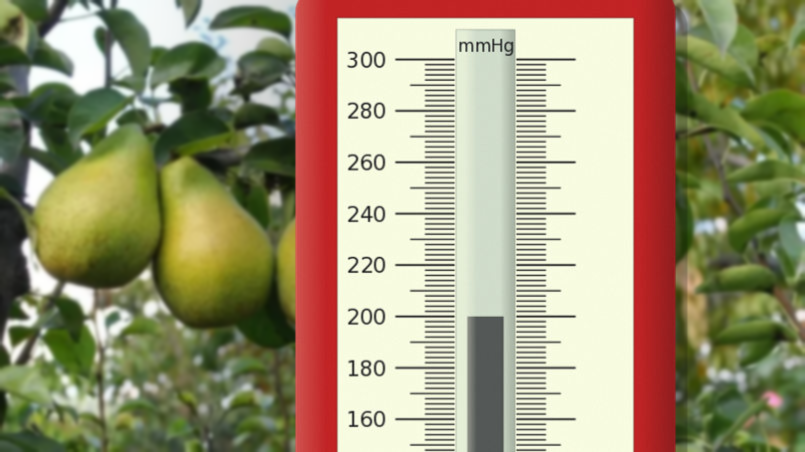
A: 200 mmHg
